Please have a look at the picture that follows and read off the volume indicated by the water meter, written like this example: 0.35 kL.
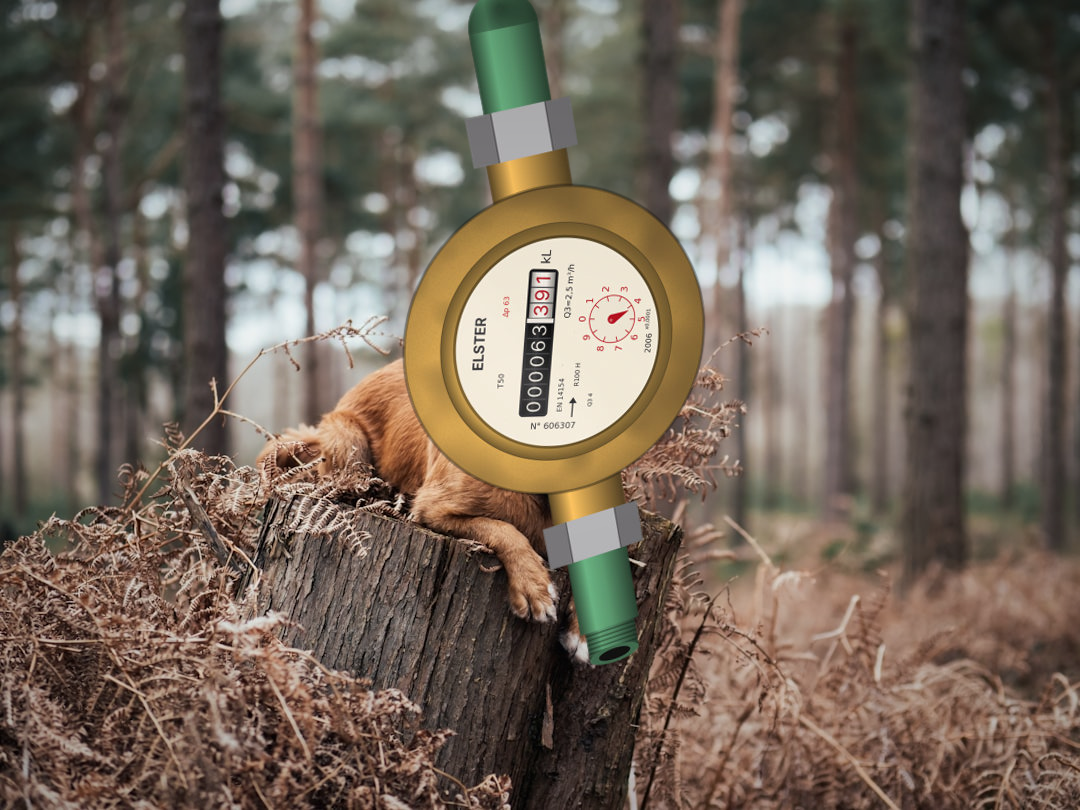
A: 63.3914 kL
